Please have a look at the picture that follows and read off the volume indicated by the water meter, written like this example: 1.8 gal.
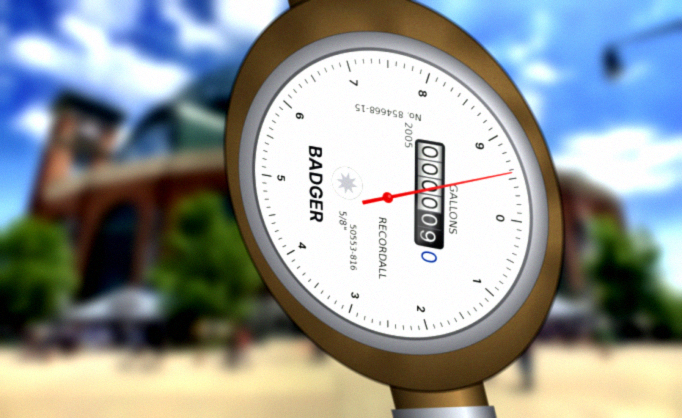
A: 89.4 gal
